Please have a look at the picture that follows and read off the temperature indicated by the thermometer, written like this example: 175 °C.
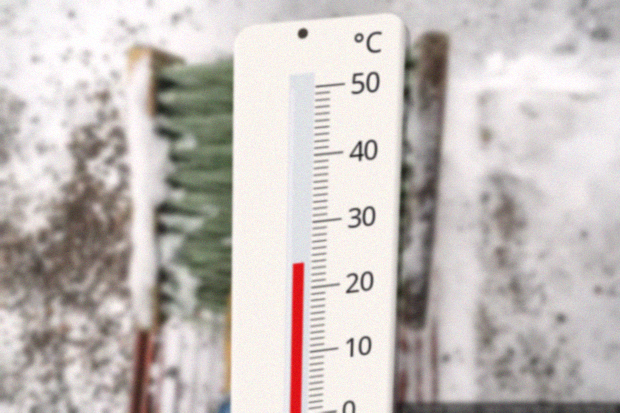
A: 24 °C
